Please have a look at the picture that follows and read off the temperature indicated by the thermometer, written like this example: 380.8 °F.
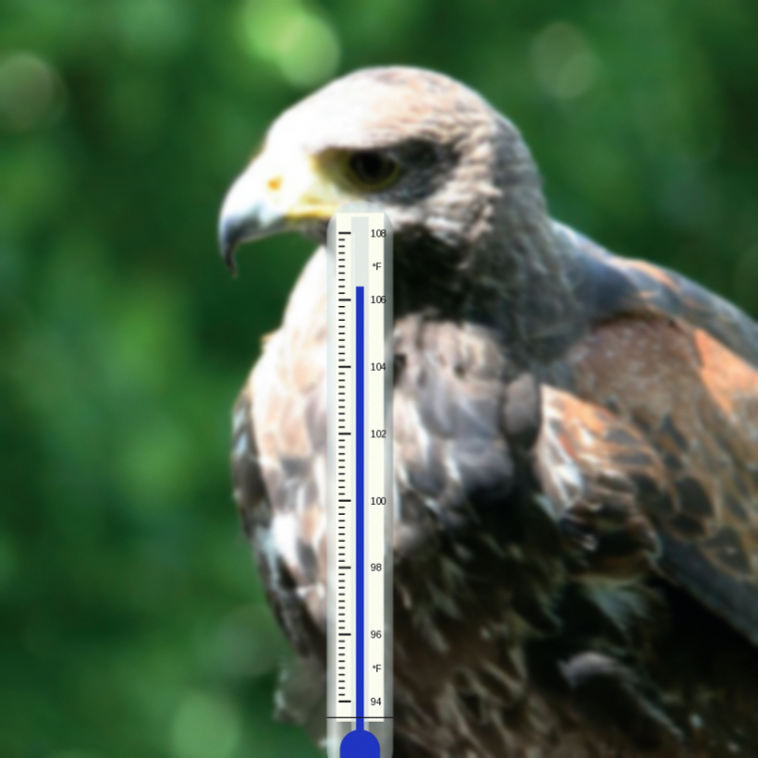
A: 106.4 °F
